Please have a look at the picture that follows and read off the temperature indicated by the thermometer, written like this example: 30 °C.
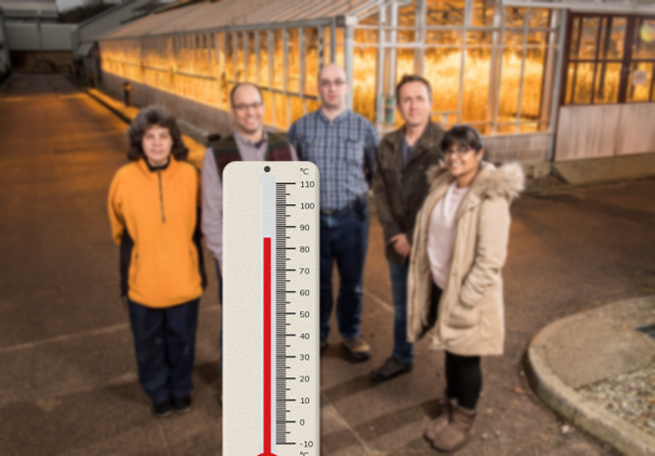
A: 85 °C
